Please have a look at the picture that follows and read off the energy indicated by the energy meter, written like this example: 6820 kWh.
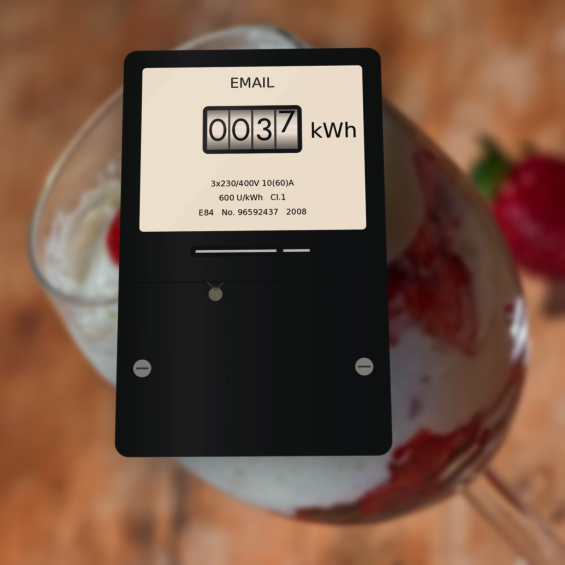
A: 37 kWh
